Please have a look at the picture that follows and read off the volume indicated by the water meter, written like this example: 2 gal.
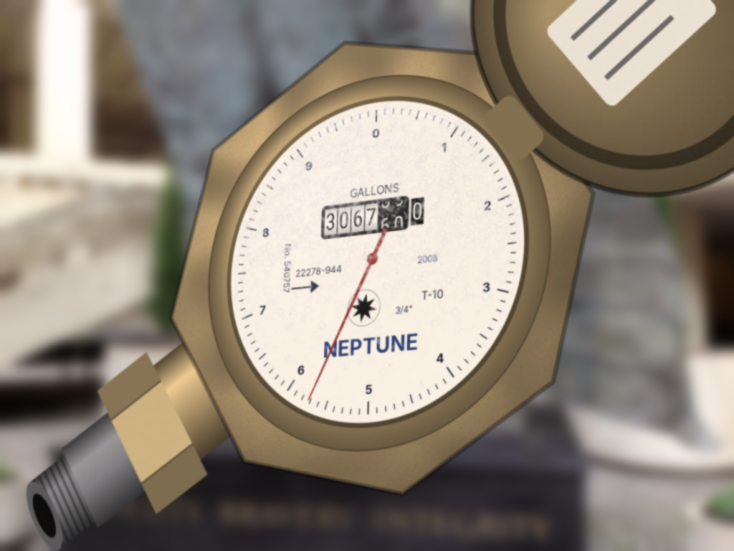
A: 3067595.7 gal
